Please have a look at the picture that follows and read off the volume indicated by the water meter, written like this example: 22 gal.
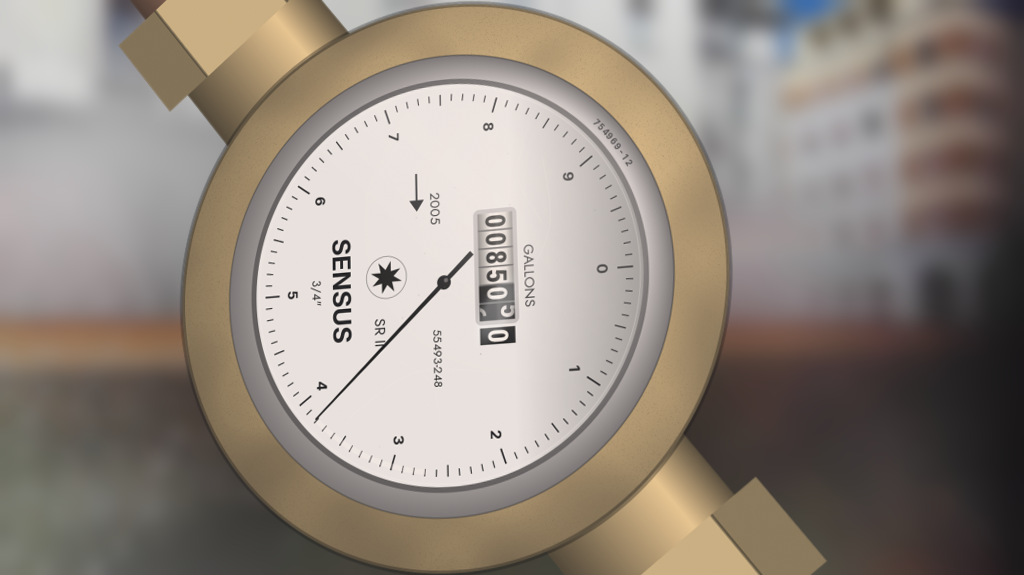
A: 85053.8 gal
